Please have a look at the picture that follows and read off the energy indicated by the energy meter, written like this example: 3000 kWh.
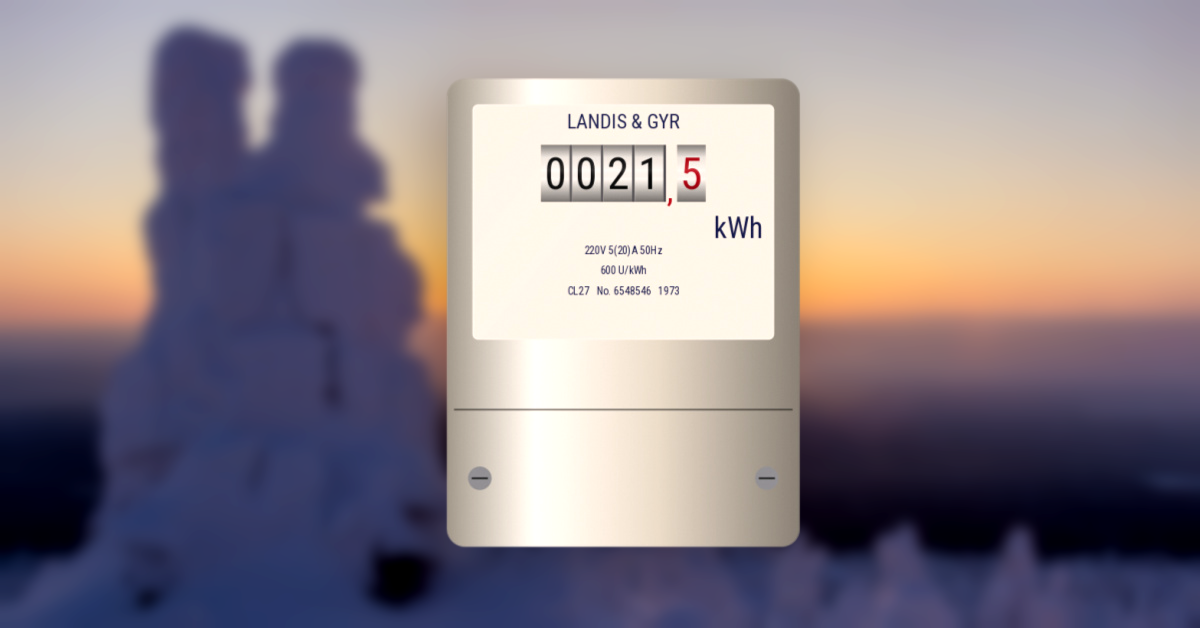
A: 21.5 kWh
